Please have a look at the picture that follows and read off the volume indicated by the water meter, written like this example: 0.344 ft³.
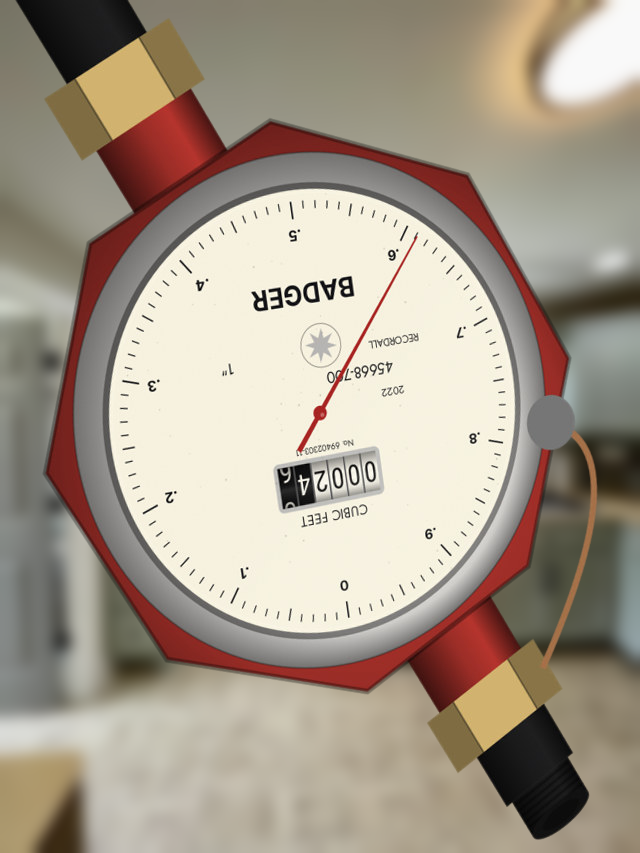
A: 245.61 ft³
